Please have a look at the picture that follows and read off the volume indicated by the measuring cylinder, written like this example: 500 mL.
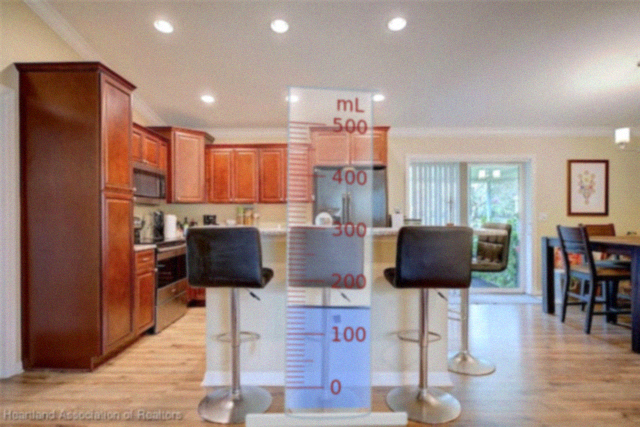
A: 150 mL
